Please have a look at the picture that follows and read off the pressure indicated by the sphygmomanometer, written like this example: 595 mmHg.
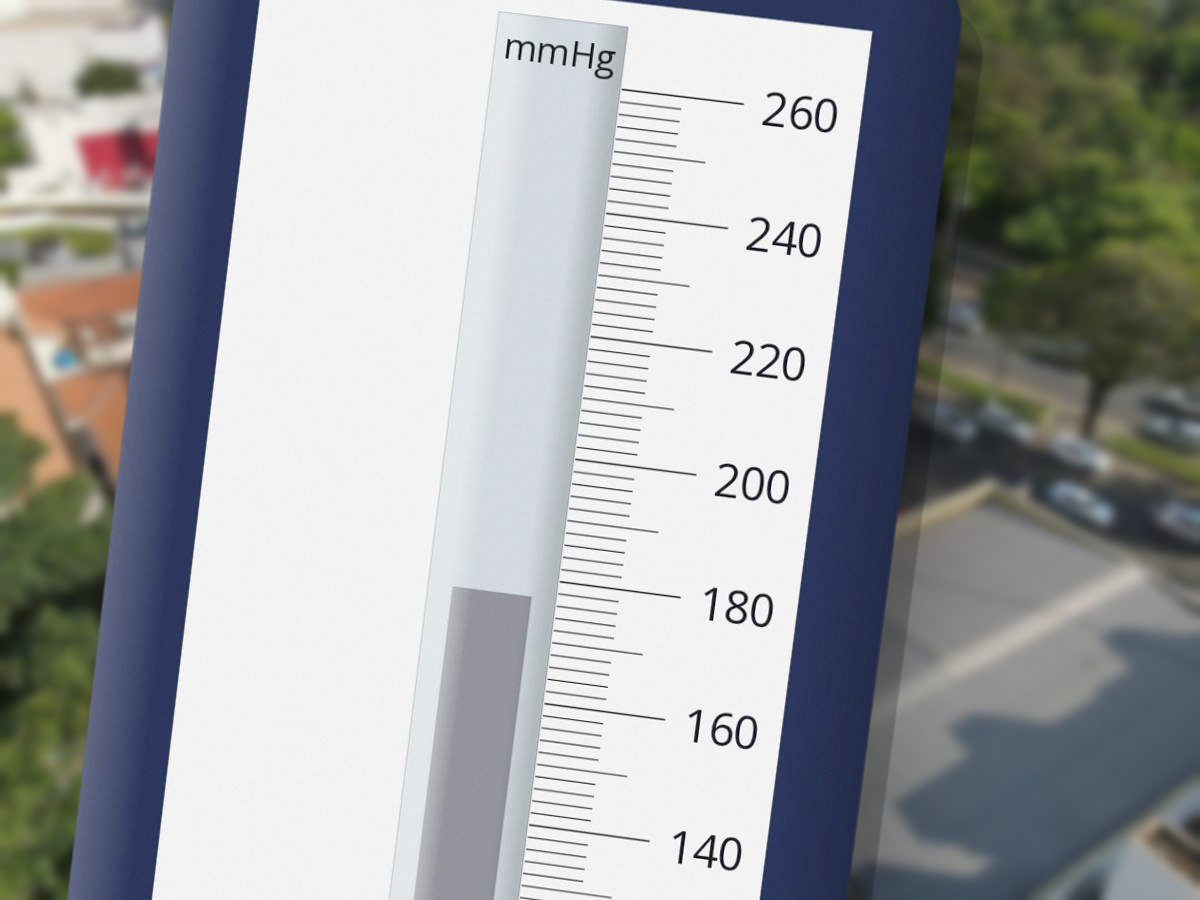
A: 177 mmHg
